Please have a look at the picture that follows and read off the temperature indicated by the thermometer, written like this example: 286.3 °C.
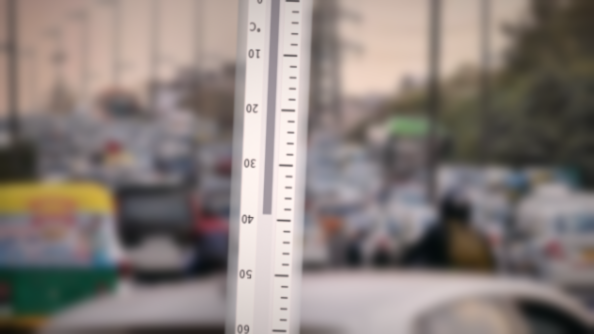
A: 39 °C
